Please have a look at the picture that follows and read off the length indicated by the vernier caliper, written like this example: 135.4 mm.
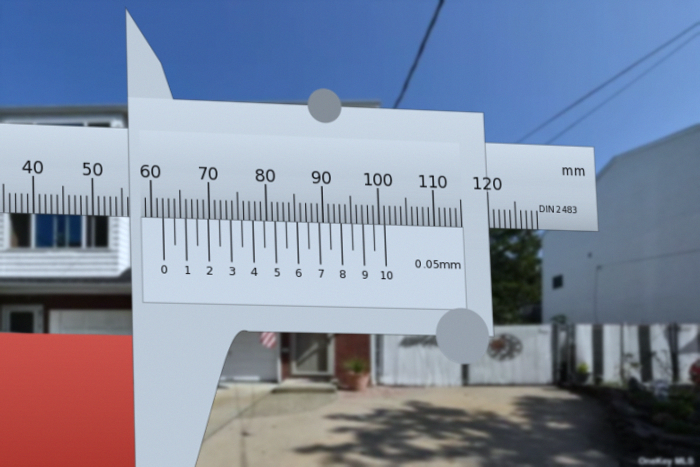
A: 62.0 mm
